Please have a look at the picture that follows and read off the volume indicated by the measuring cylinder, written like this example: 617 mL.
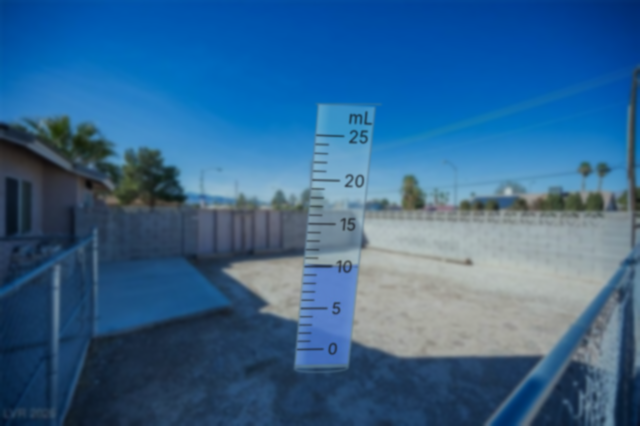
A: 10 mL
